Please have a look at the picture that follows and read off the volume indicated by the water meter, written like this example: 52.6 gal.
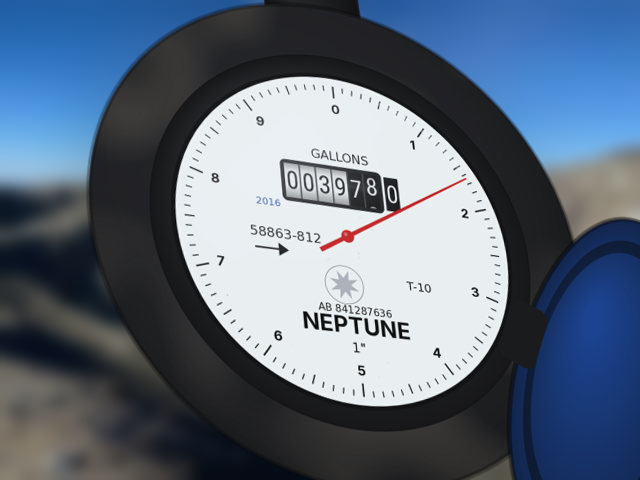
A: 39781.6 gal
